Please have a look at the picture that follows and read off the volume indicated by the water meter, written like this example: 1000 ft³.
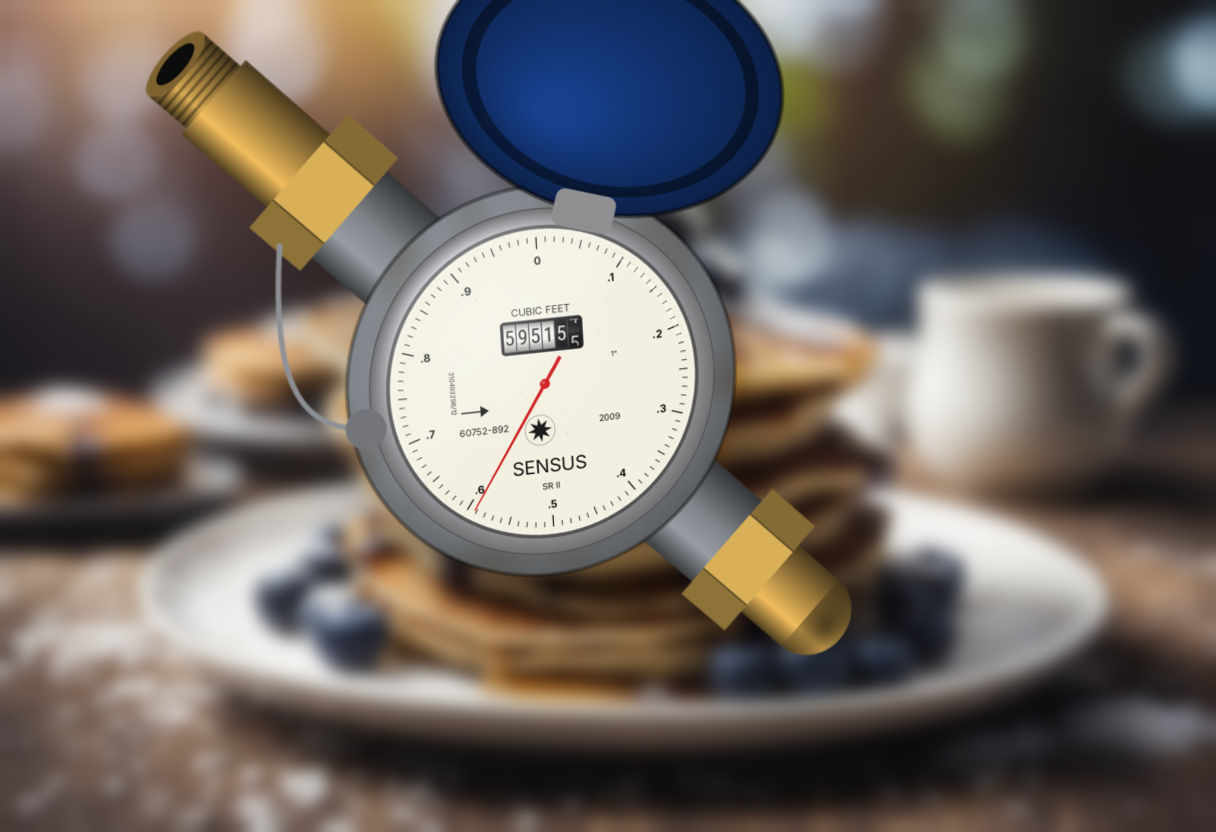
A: 595154.59 ft³
